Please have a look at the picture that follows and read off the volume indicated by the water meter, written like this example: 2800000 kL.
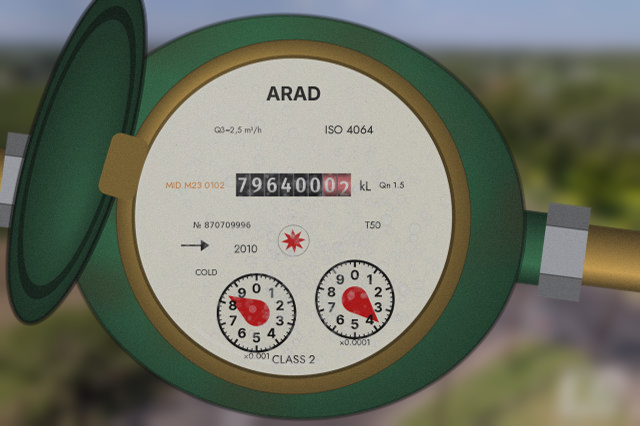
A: 796400.0183 kL
